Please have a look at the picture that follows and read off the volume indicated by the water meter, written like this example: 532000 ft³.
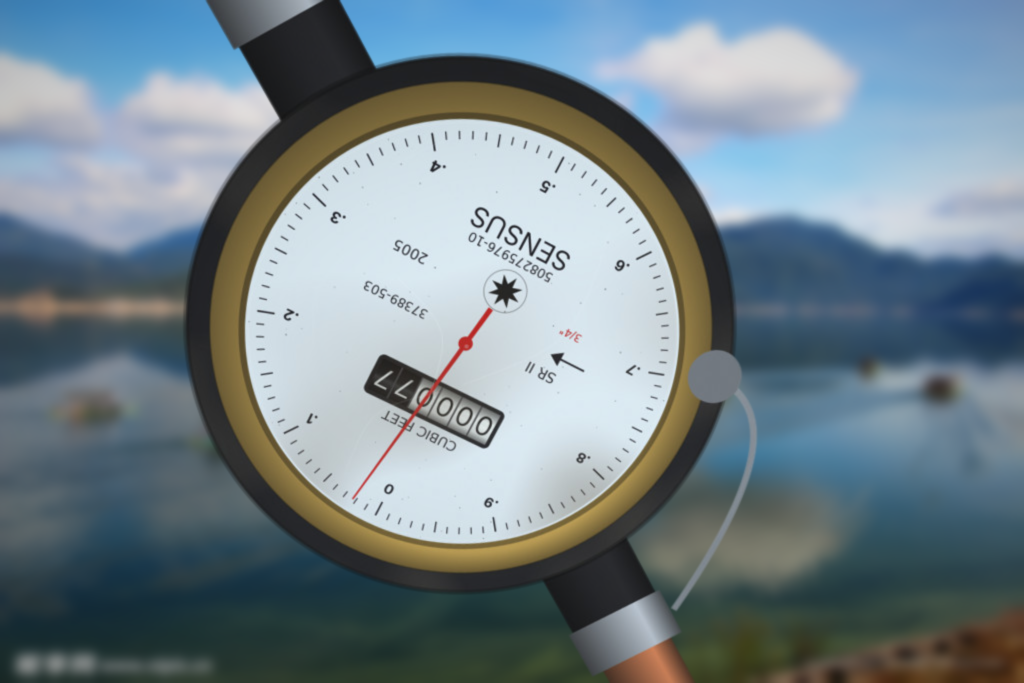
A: 77.02 ft³
